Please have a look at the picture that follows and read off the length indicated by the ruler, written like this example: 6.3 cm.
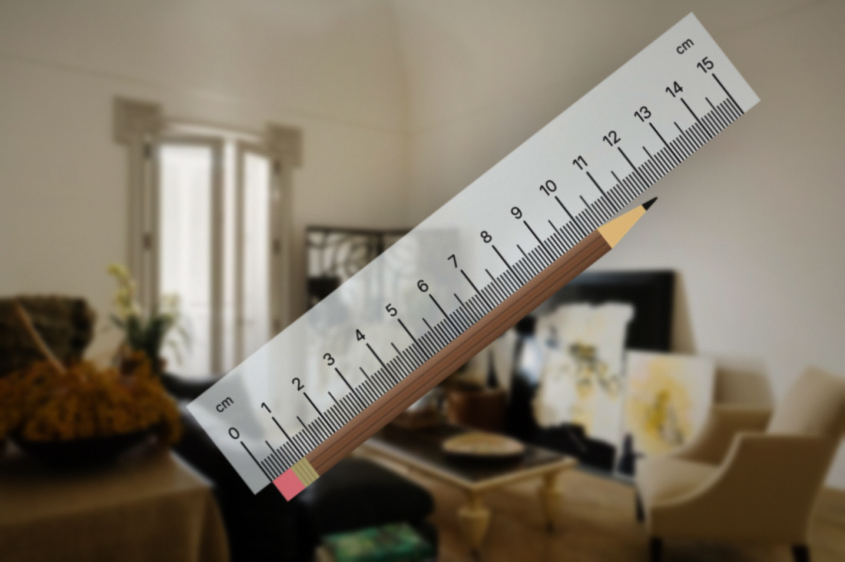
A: 12 cm
